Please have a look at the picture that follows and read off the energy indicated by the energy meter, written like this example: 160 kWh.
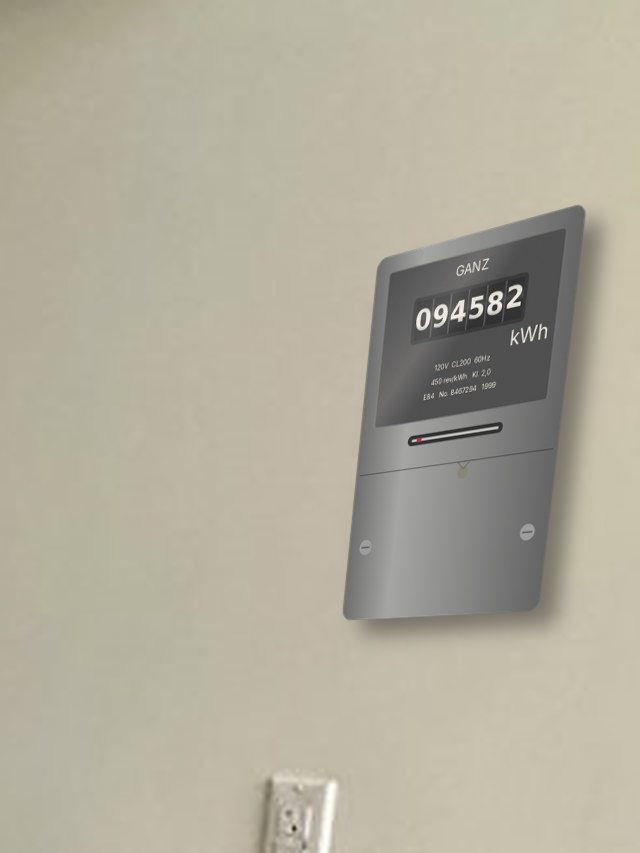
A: 94582 kWh
